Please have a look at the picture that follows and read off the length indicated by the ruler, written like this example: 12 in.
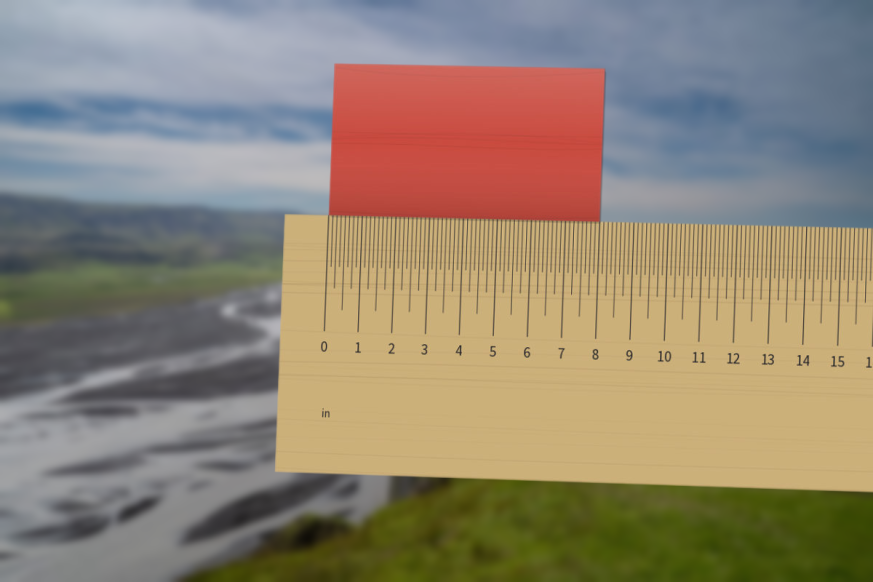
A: 8 in
